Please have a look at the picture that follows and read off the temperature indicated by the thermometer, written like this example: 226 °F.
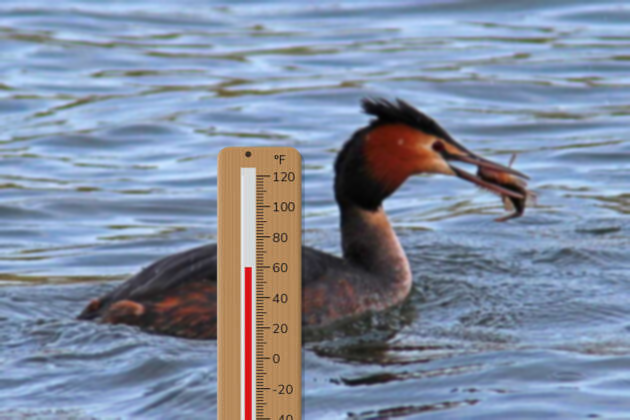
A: 60 °F
